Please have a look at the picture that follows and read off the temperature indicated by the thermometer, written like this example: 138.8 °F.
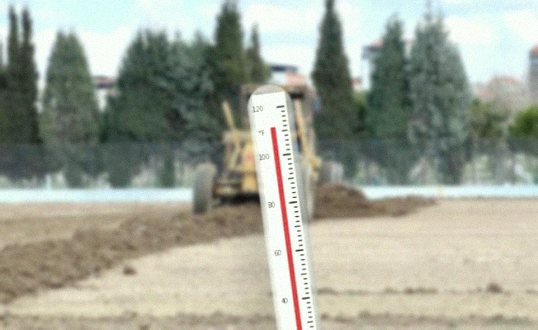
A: 112 °F
